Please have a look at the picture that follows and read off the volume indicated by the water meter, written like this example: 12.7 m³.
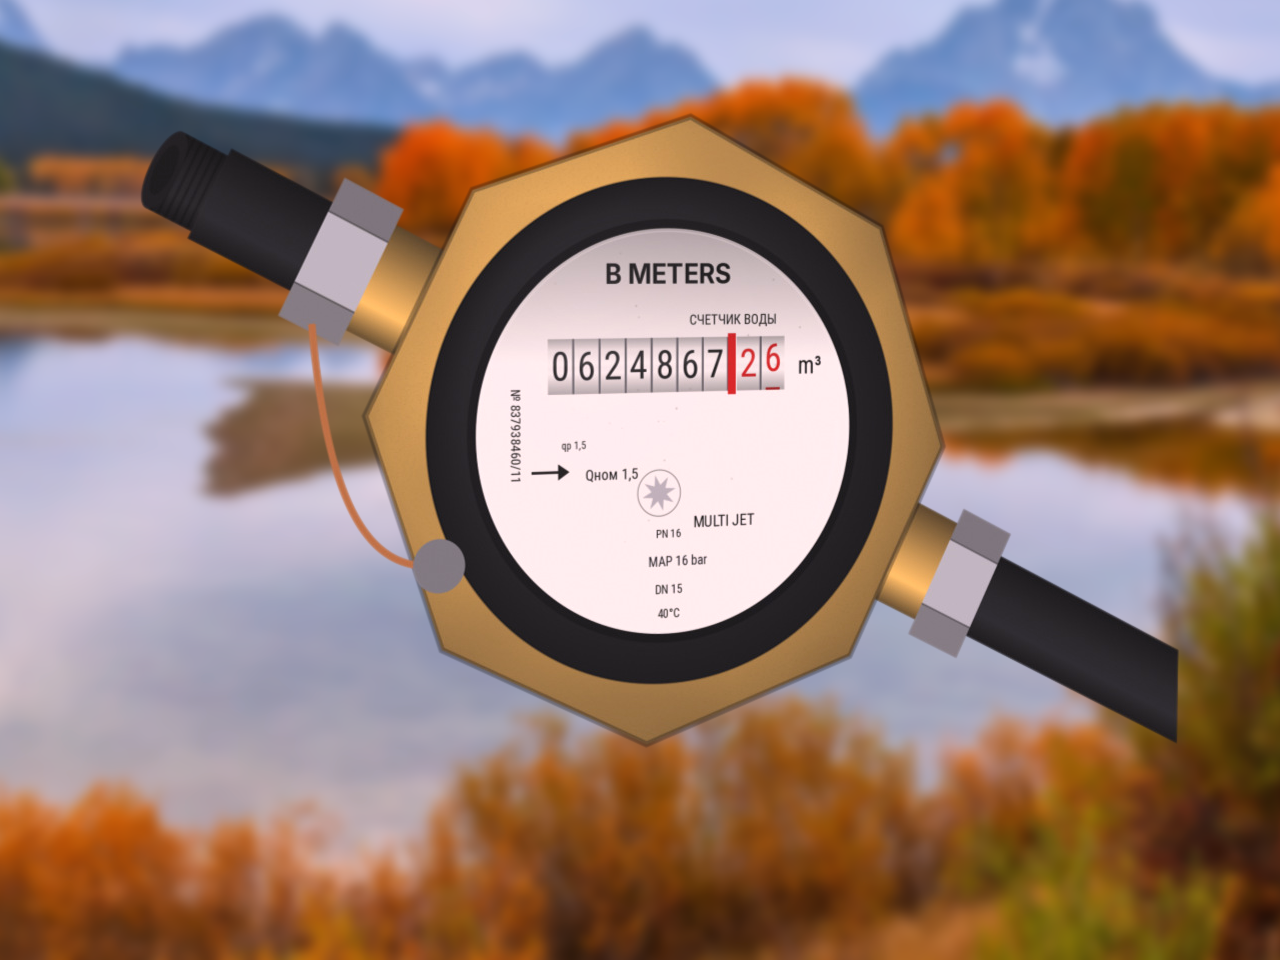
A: 624867.26 m³
